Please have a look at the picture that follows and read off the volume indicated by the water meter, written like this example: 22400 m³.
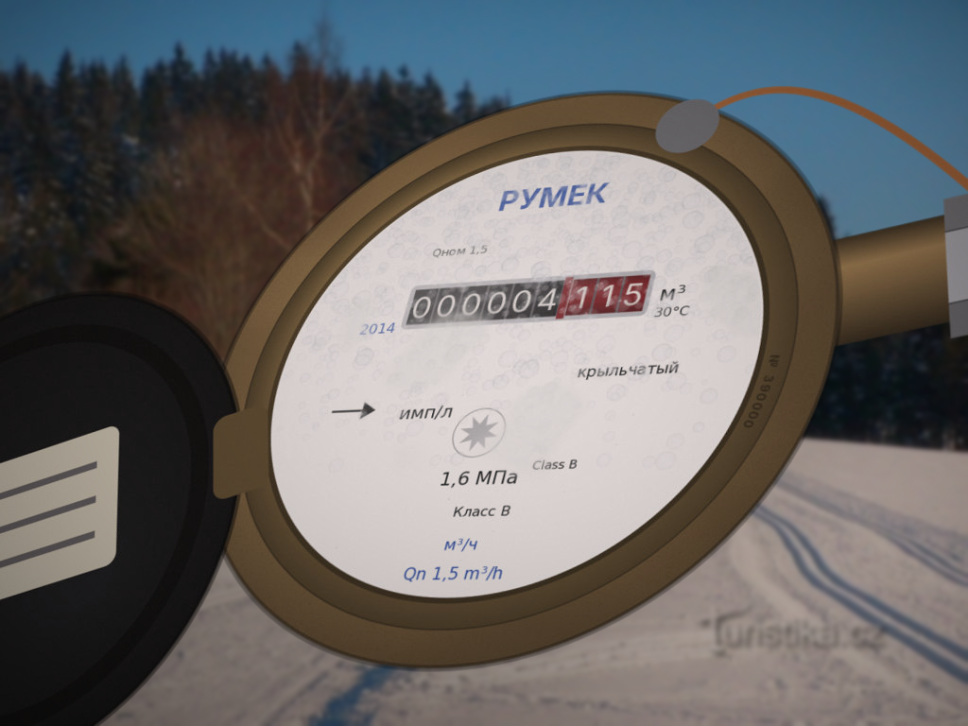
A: 4.115 m³
